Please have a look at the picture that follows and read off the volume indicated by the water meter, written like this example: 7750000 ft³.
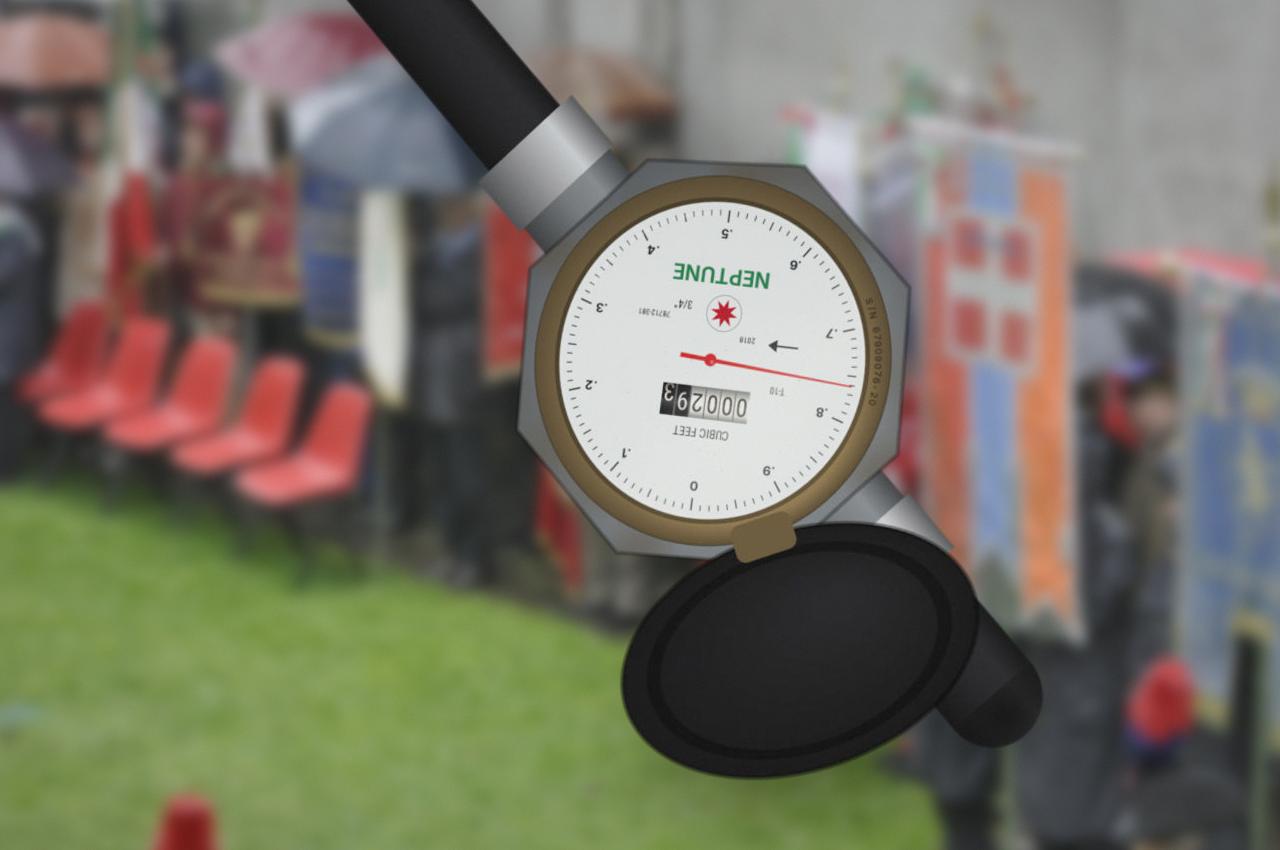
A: 292.76 ft³
